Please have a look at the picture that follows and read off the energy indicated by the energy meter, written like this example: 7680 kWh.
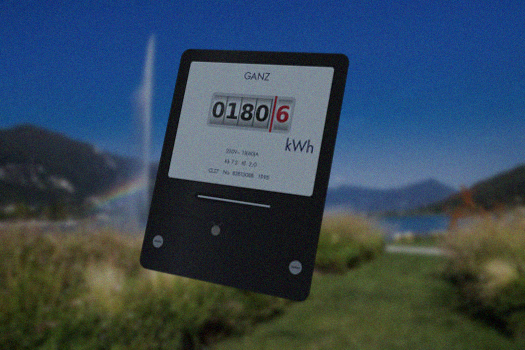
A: 180.6 kWh
